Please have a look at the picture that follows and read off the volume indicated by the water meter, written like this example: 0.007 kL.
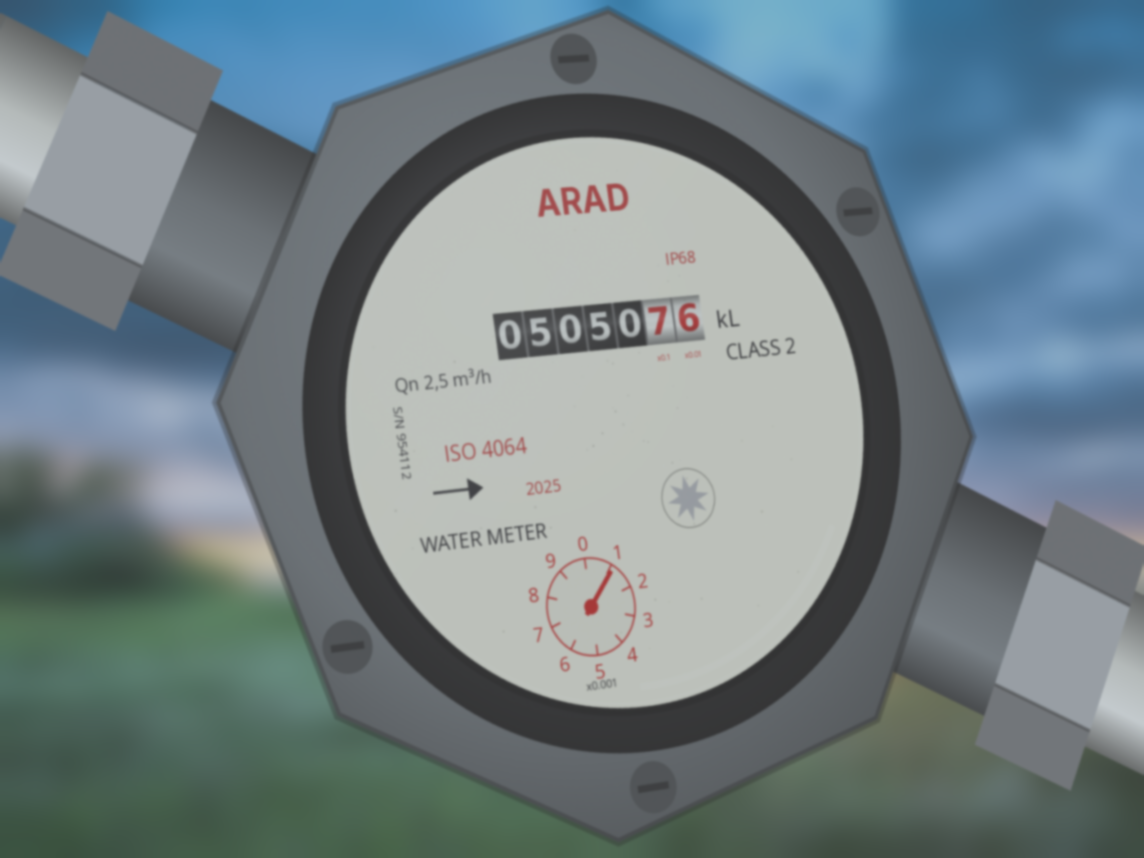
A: 5050.761 kL
